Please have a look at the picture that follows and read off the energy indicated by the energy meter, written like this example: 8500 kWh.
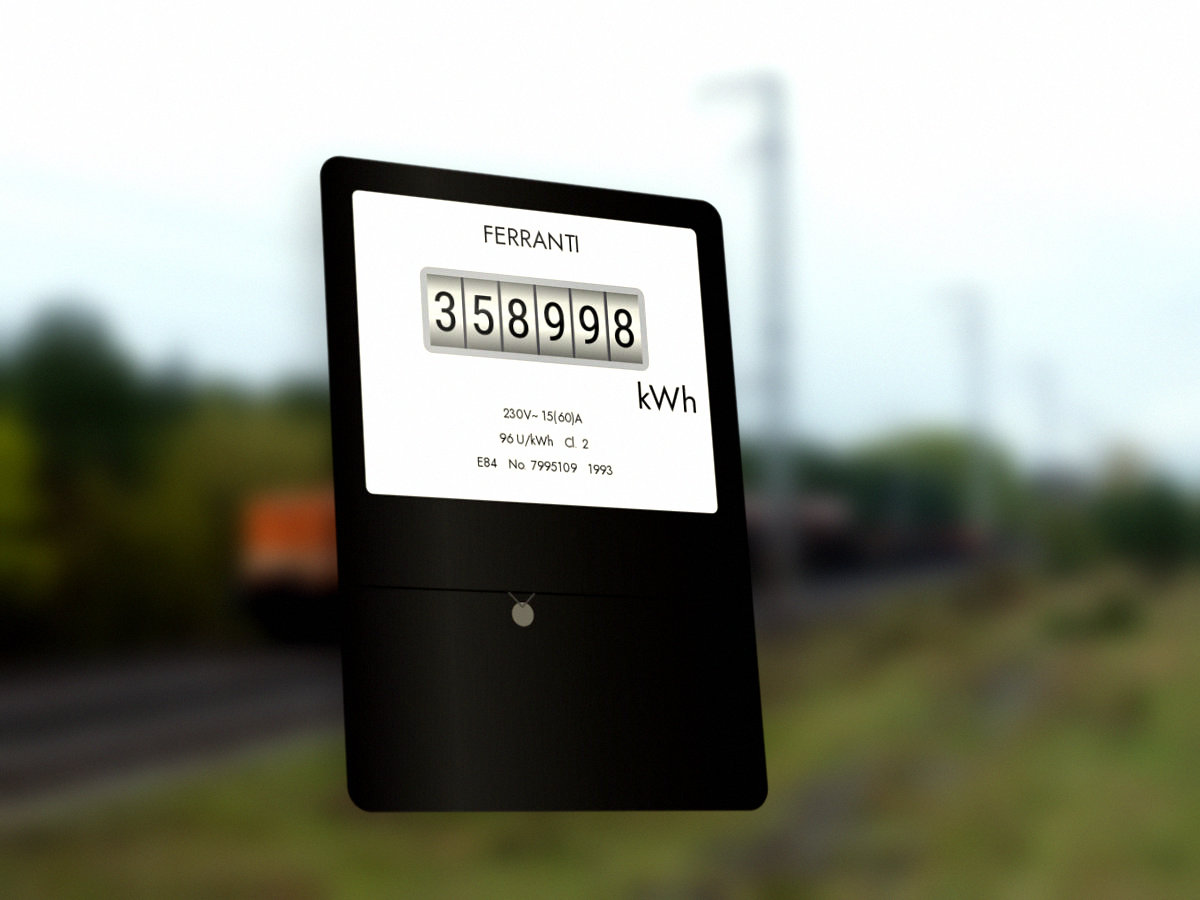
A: 358998 kWh
